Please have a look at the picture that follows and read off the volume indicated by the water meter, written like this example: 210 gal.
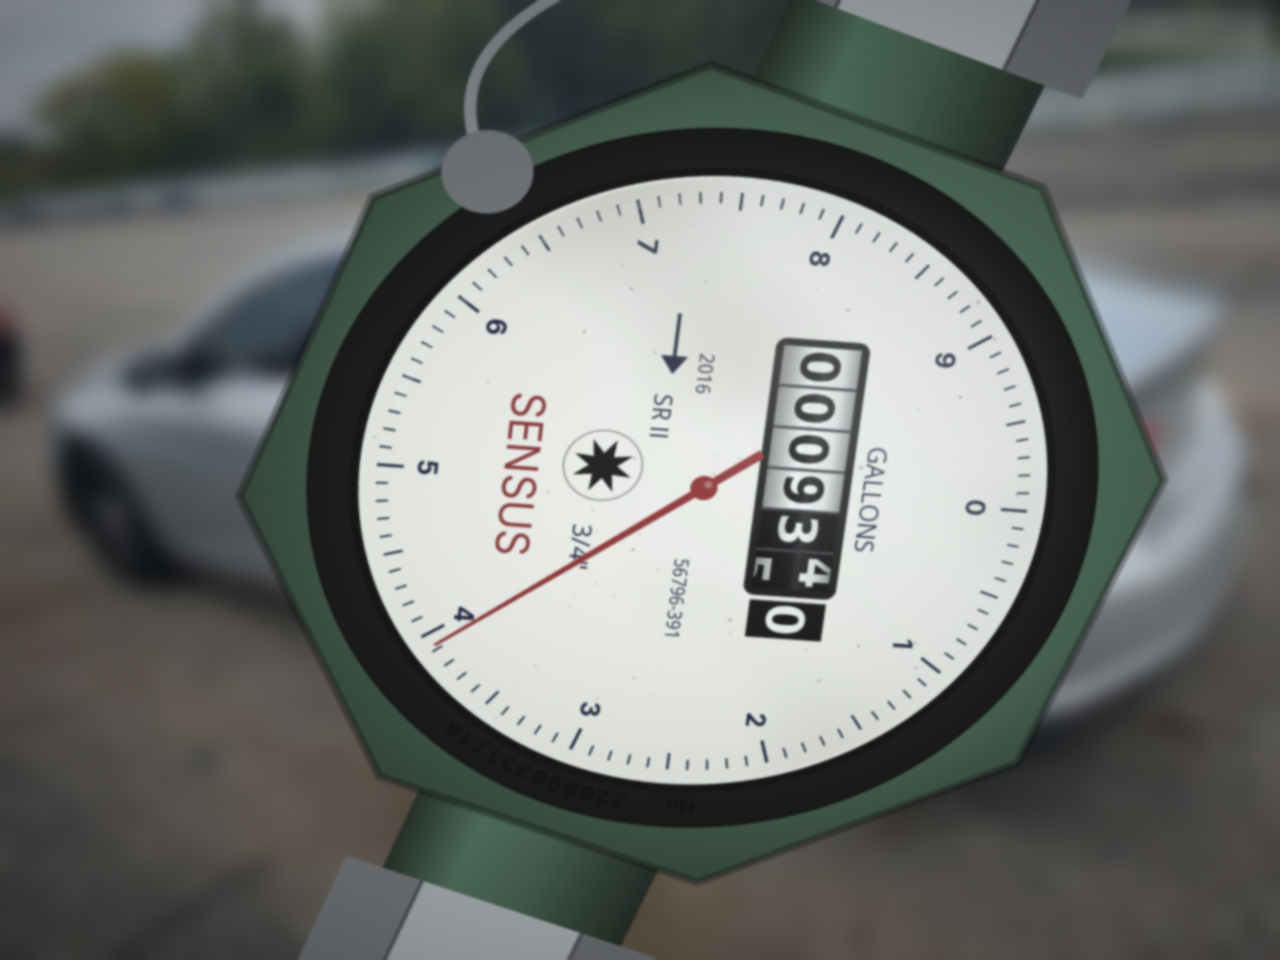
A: 9343.9 gal
